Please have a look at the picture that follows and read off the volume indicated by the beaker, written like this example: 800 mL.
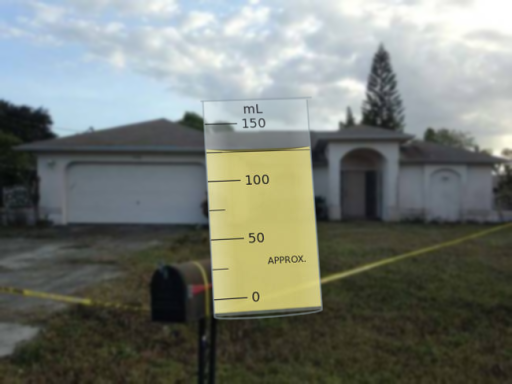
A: 125 mL
